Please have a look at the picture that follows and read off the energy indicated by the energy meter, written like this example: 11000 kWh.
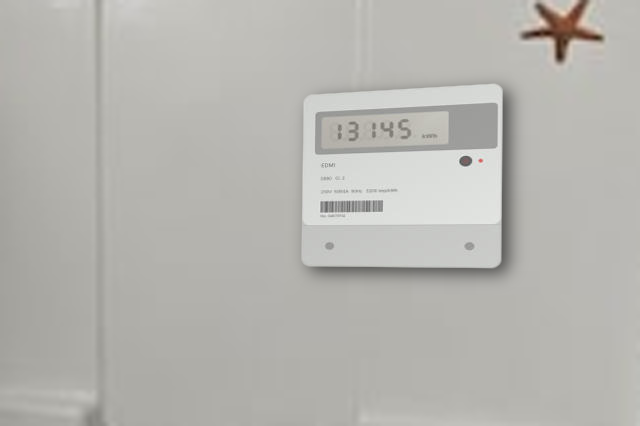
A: 13145 kWh
